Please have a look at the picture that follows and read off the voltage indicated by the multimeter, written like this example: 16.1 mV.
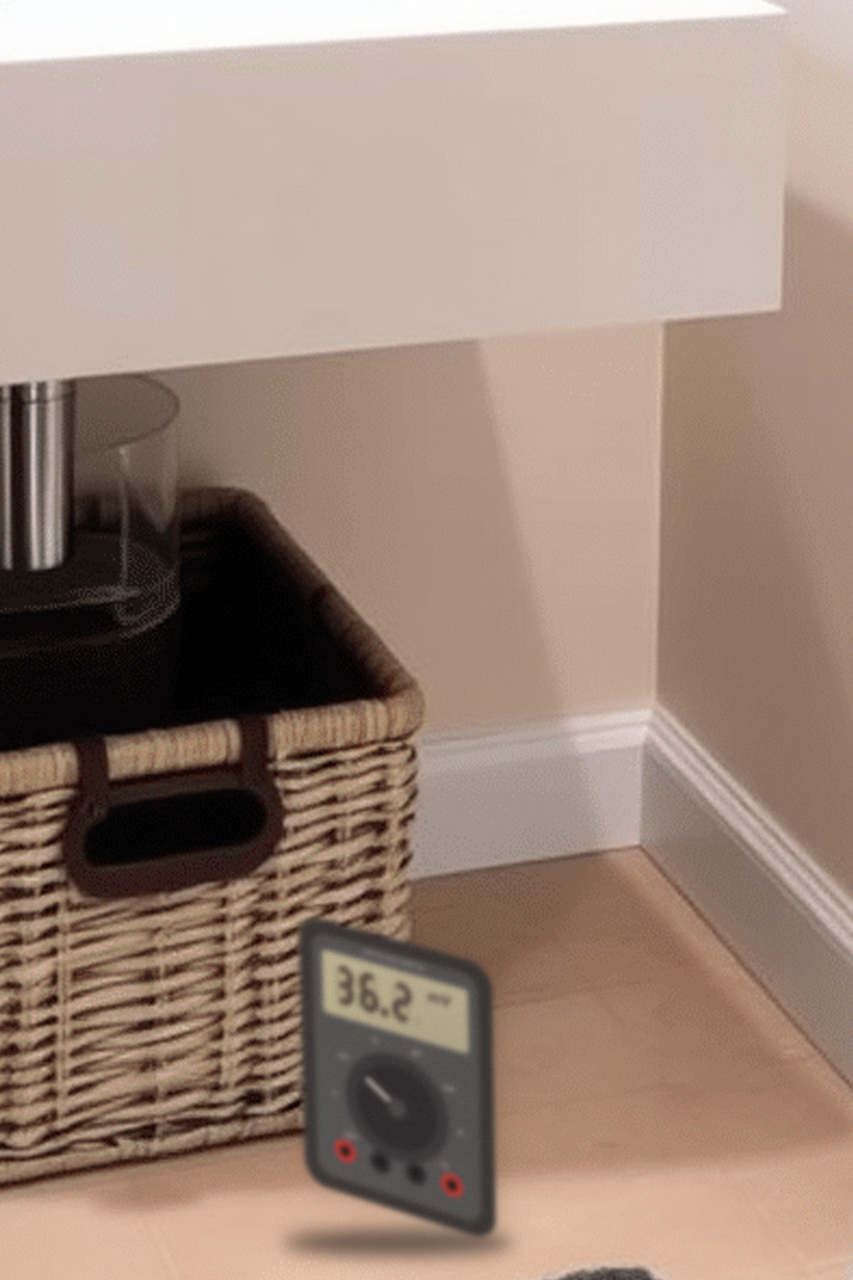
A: 36.2 mV
